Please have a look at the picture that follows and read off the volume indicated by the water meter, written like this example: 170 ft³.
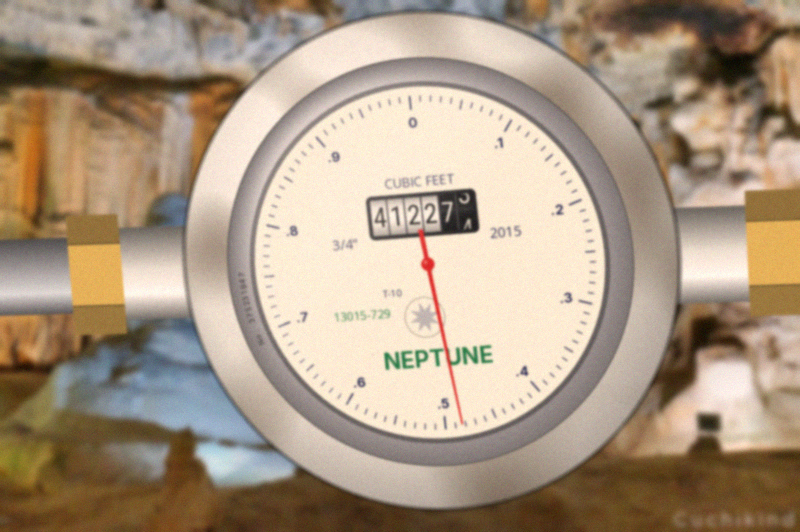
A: 412273.48 ft³
